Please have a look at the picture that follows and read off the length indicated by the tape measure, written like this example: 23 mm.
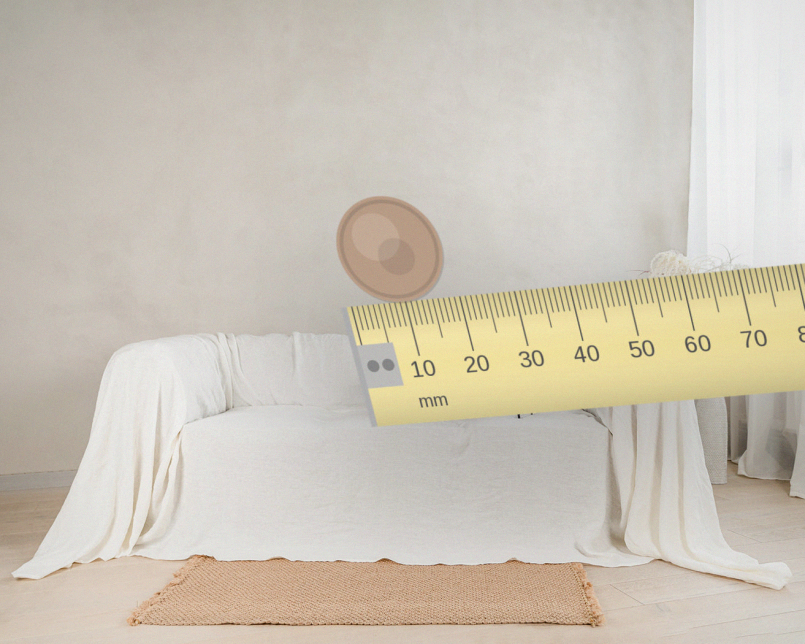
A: 19 mm
